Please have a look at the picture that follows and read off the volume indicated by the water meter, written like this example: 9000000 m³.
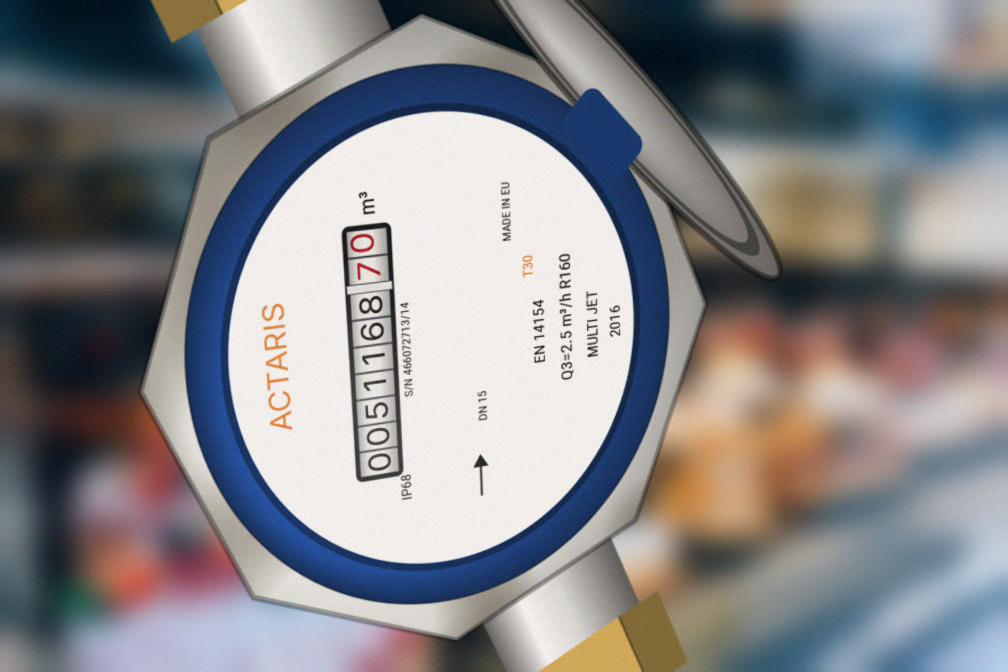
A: 51168.70 m³
